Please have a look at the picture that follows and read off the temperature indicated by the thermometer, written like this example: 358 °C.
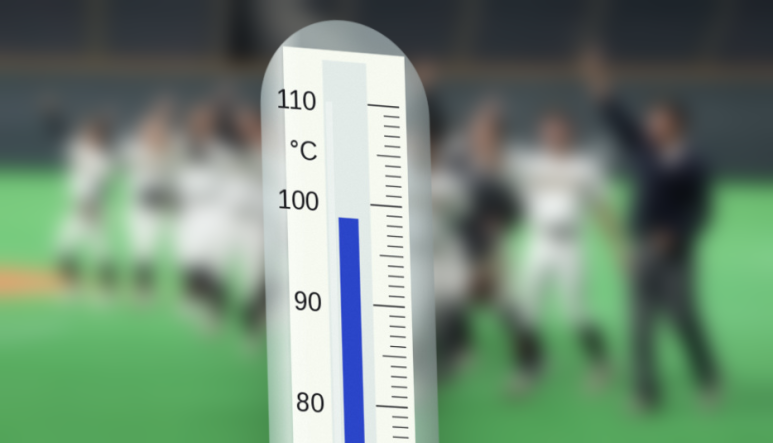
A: 98.5 °C
